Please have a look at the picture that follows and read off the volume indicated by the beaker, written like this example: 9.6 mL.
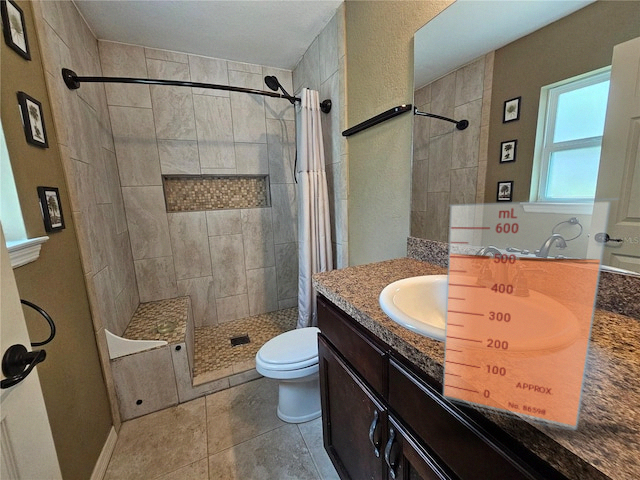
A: 500 mL
